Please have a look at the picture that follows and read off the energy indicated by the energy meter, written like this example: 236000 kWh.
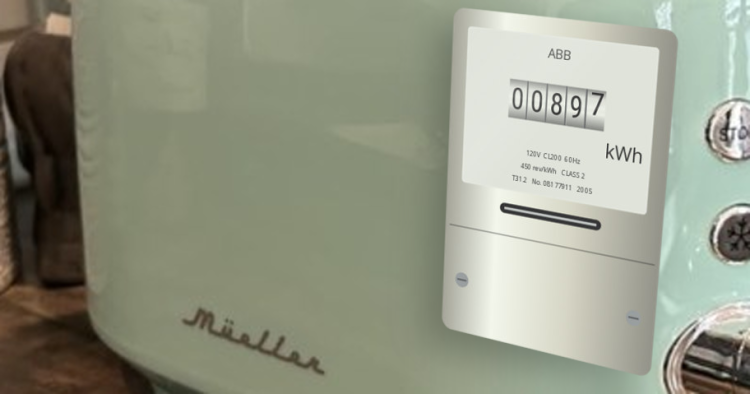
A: 897 kWh
